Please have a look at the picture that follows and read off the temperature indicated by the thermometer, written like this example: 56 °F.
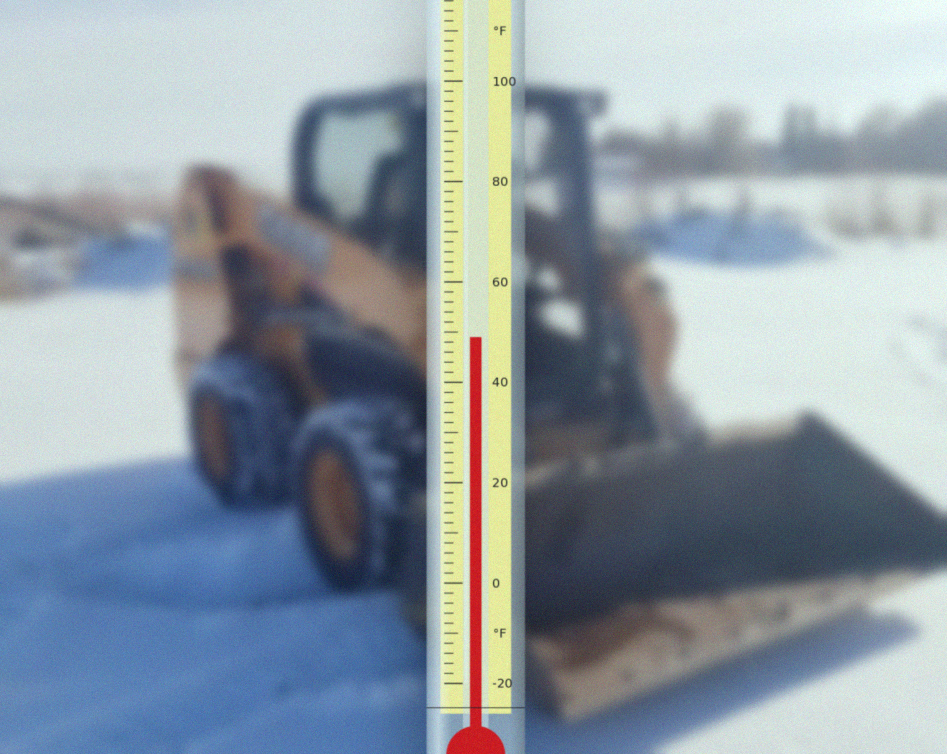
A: 49 °F
